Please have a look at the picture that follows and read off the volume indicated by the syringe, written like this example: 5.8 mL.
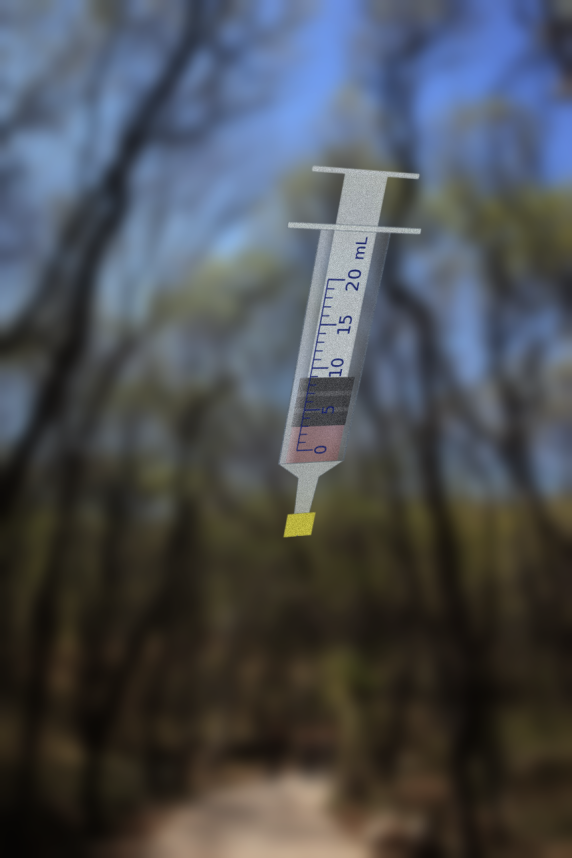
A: 3 mL
